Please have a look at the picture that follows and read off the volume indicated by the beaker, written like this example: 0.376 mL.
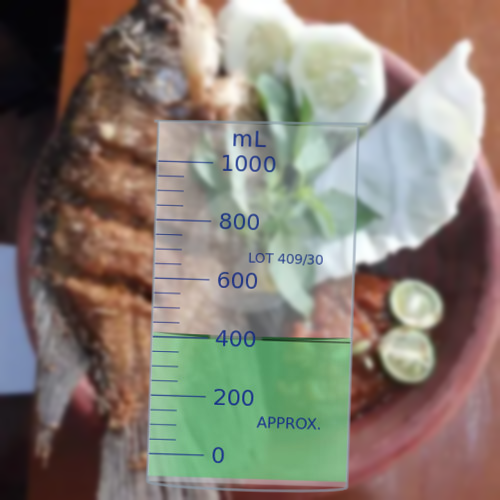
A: 400 mL
